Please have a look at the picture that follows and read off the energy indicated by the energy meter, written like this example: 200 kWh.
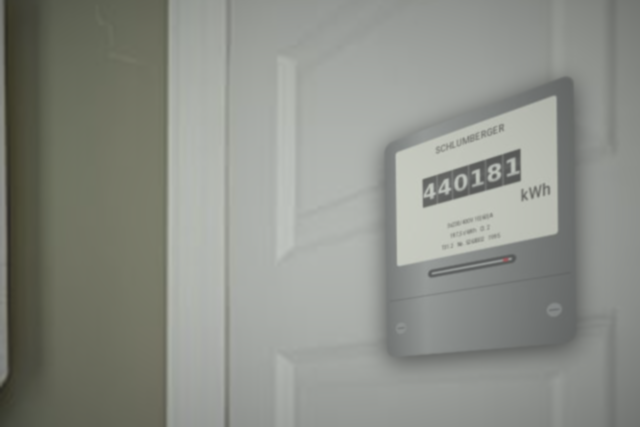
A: 440181 kWh
